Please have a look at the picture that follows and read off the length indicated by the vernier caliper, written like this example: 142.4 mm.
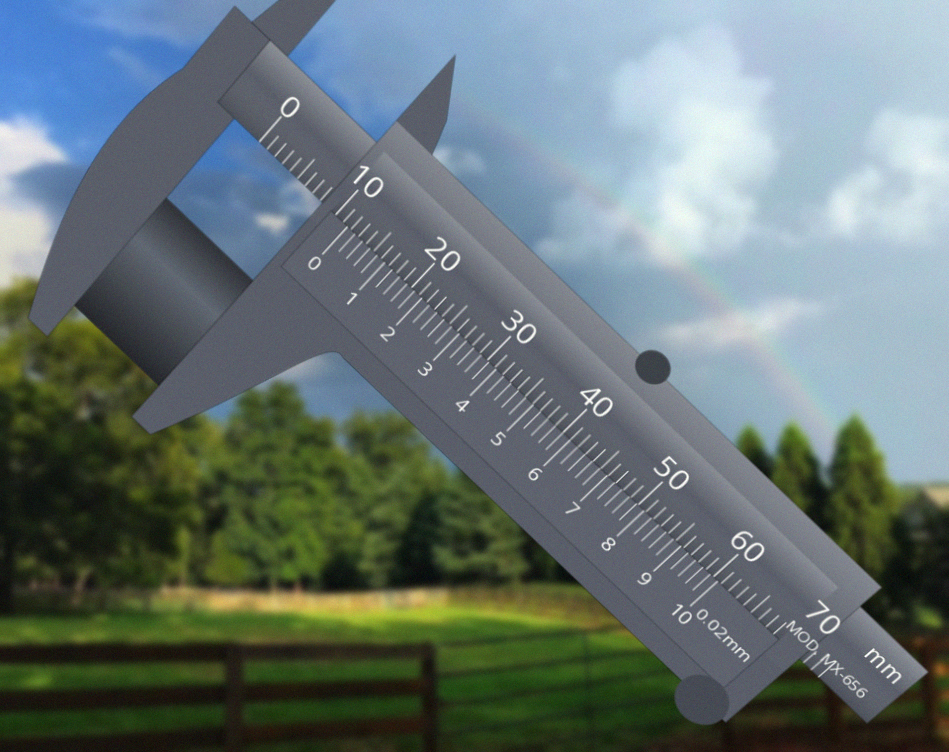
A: 11.6 mm
